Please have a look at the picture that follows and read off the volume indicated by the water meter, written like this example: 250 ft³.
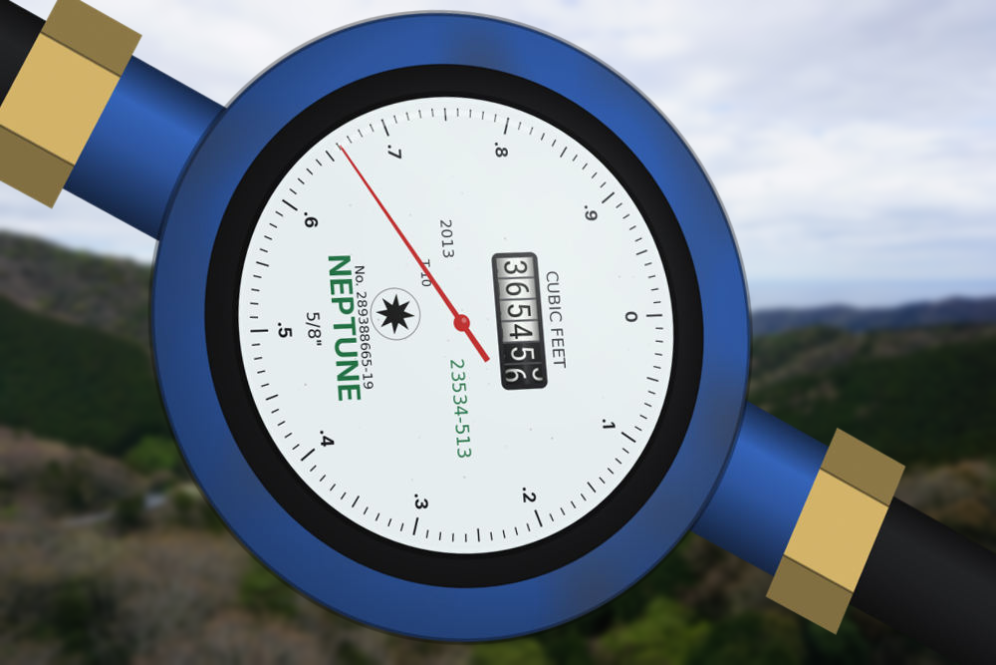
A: 365455.66 ft³
